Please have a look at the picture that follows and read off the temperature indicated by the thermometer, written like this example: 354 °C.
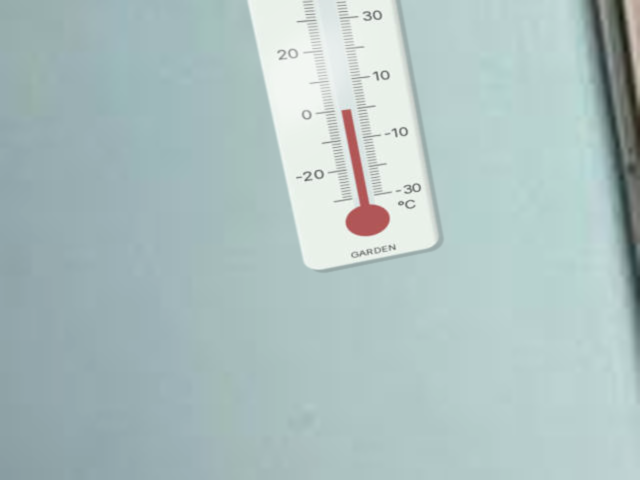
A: 0 °C
